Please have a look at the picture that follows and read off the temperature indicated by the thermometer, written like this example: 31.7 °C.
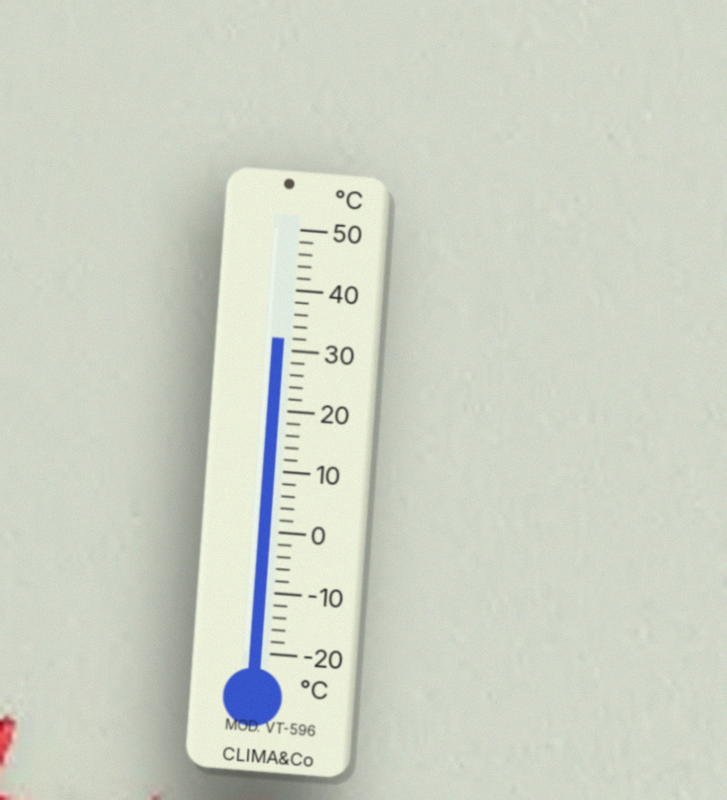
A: 32 °C
